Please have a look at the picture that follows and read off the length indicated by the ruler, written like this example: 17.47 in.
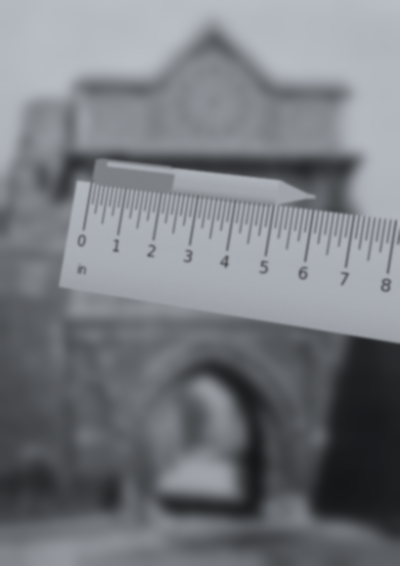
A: 6 in
